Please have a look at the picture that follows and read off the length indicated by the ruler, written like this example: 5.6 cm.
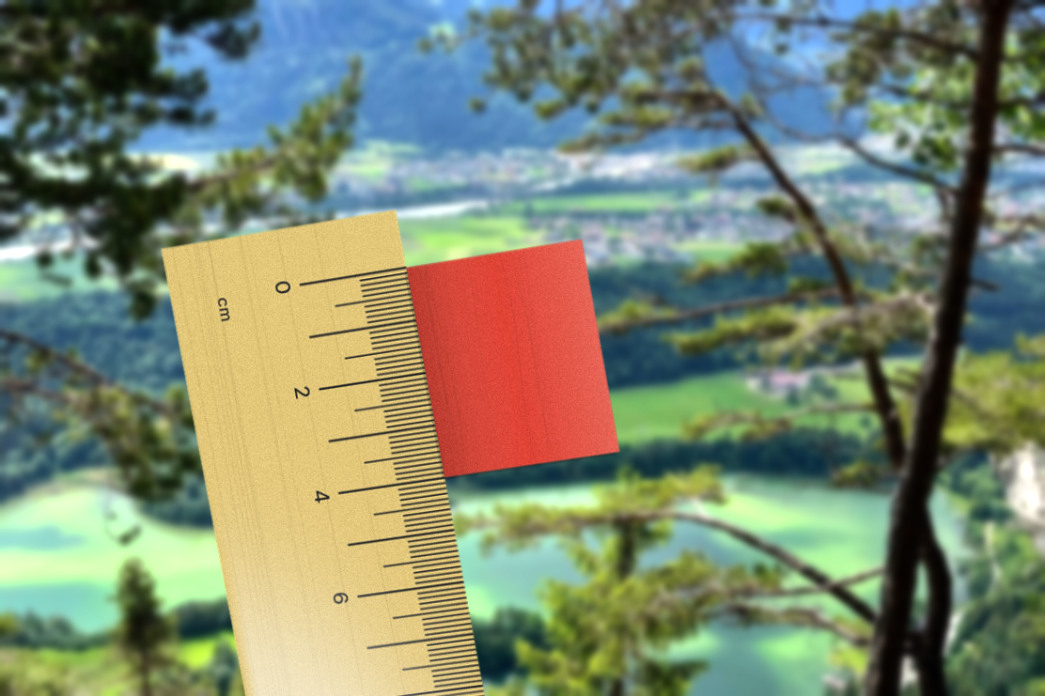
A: 4 cm
